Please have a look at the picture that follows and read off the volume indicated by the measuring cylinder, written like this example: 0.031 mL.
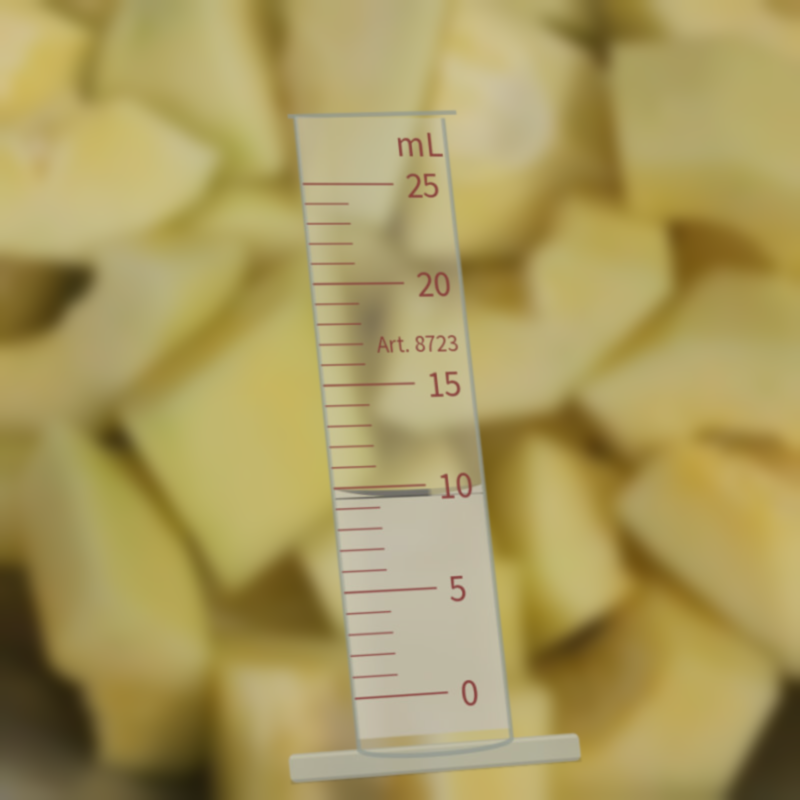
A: 9.5 mL
